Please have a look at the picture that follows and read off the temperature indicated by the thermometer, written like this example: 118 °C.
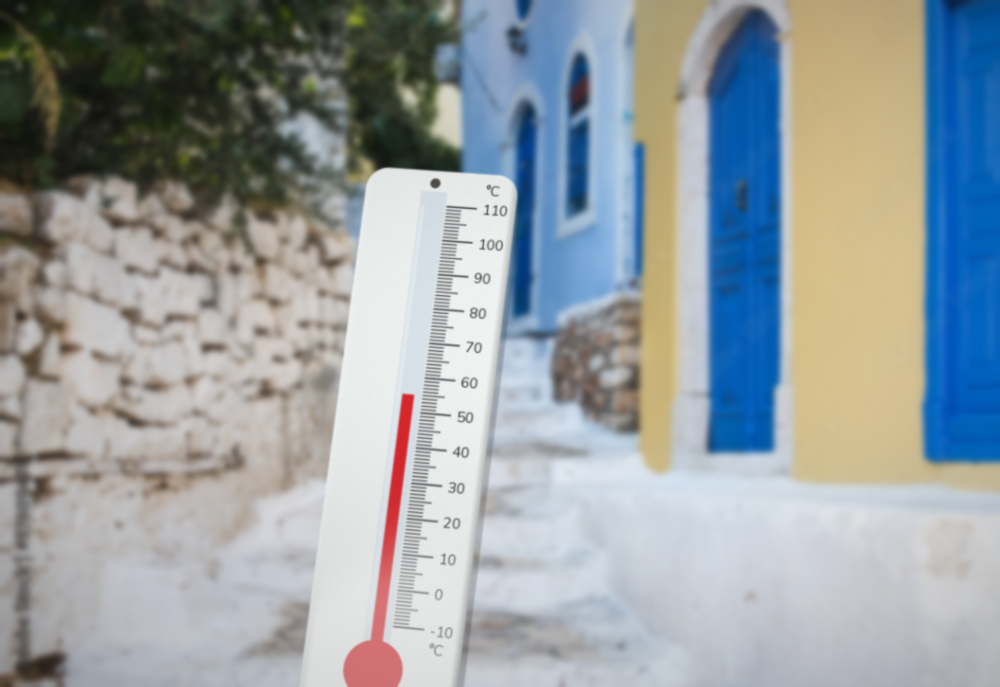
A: 55 °C
